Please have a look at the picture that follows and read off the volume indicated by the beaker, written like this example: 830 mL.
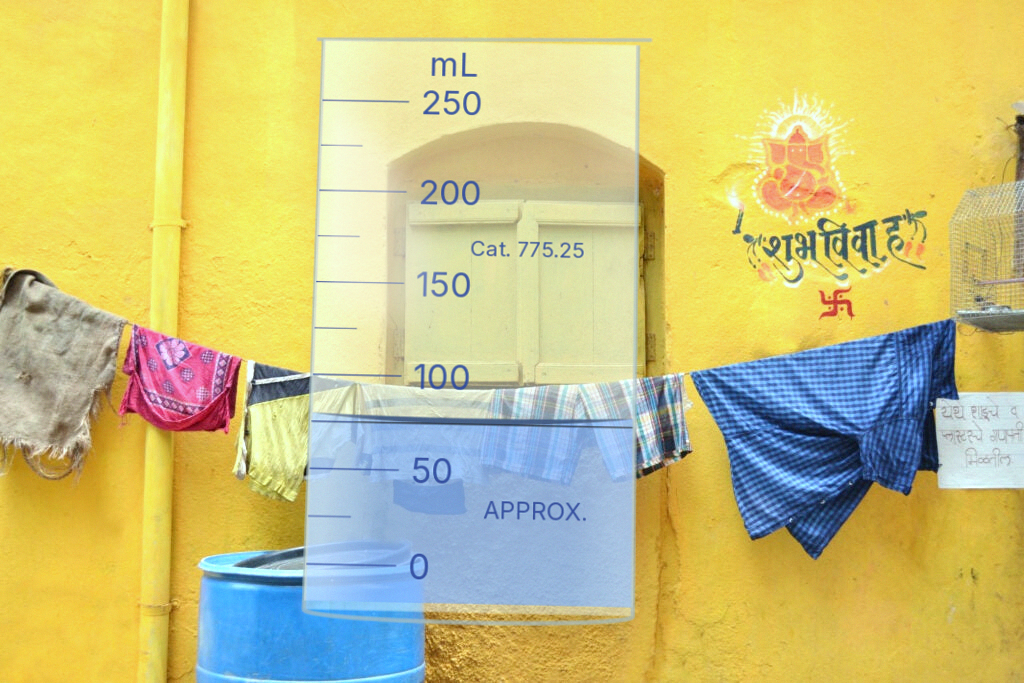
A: 75 mL
